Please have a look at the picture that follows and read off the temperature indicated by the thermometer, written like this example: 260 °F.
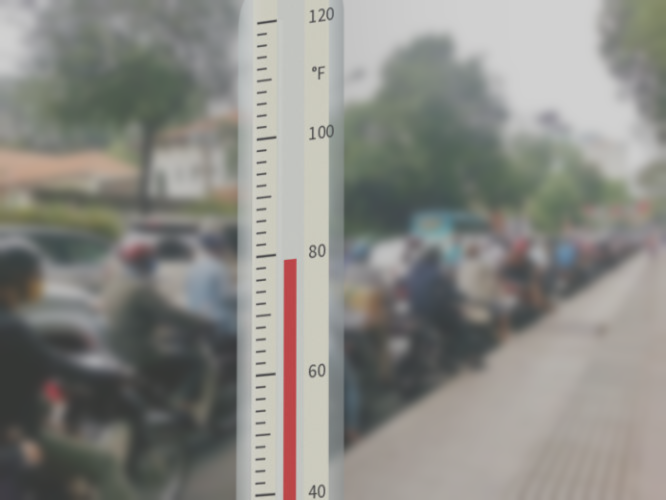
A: 79 °F
